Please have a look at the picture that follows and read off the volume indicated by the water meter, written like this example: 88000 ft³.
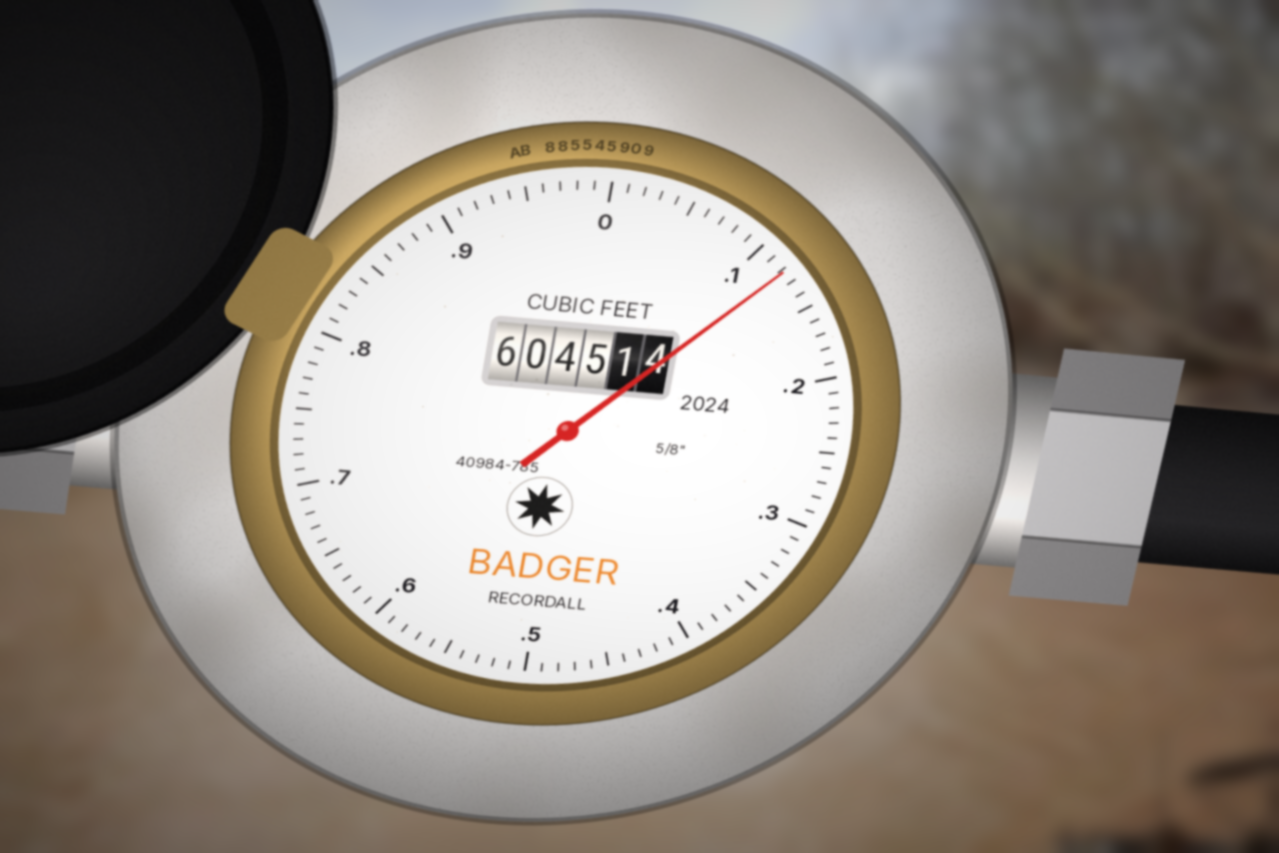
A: 604514.12 ft³
